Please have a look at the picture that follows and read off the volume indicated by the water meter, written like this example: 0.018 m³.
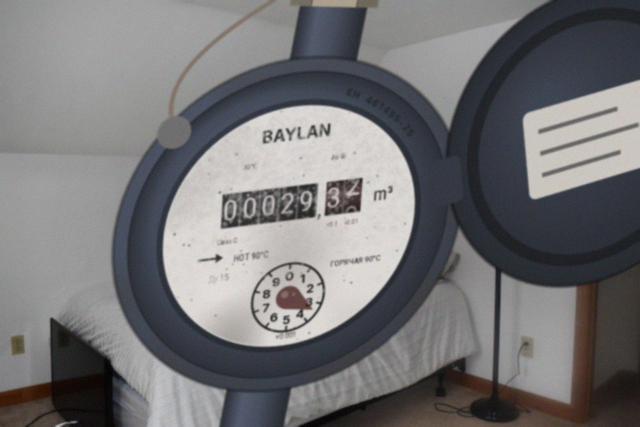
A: 29.323 m³
